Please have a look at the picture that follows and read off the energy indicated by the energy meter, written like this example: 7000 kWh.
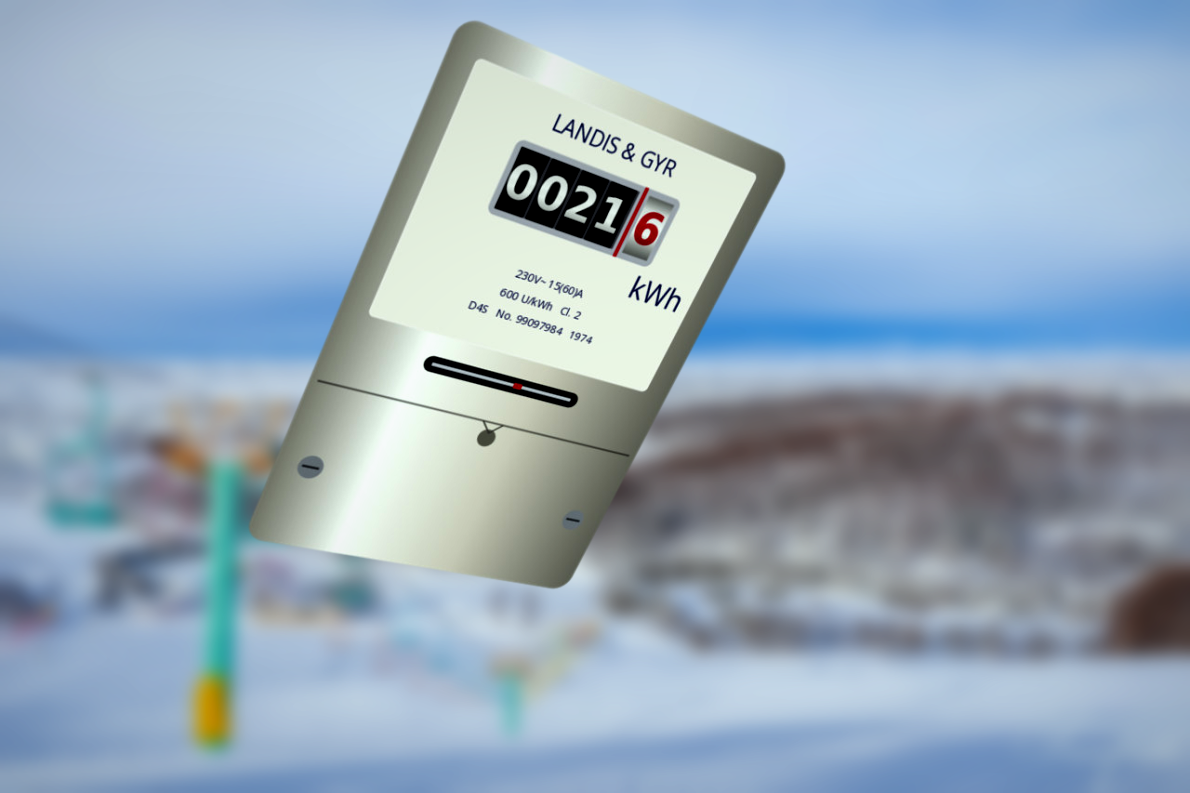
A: 21.6 kWh
